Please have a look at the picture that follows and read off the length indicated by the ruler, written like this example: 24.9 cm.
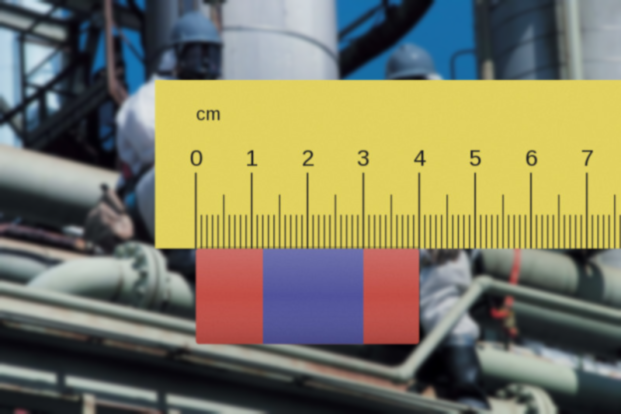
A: 4 cm
